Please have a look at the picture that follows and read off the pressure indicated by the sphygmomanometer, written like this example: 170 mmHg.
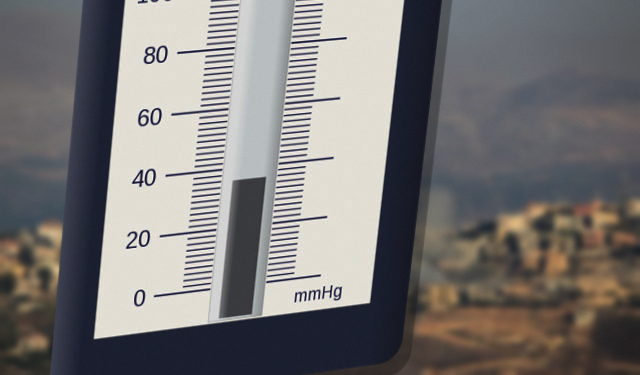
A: 36 mmHg
